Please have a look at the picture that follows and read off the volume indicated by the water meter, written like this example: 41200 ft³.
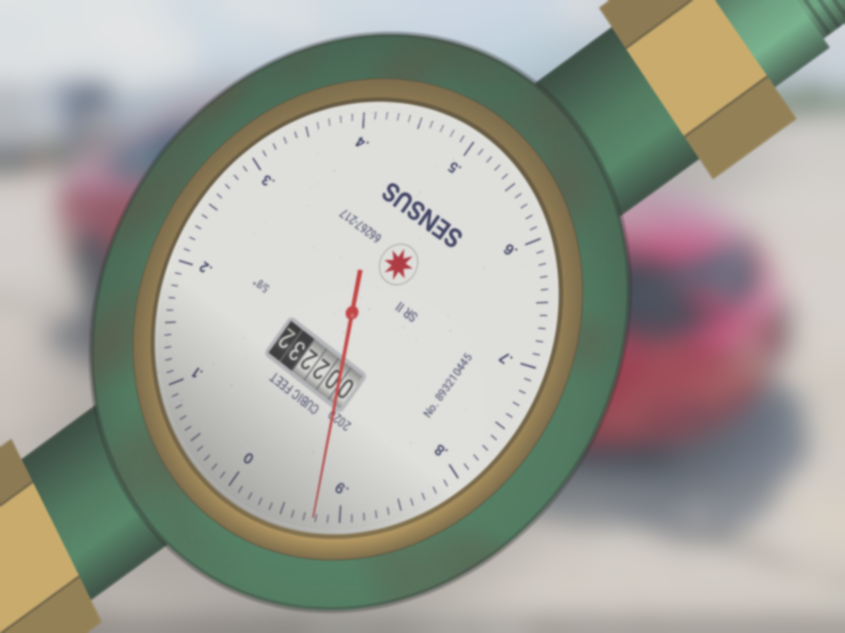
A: 2231.92 ft³
